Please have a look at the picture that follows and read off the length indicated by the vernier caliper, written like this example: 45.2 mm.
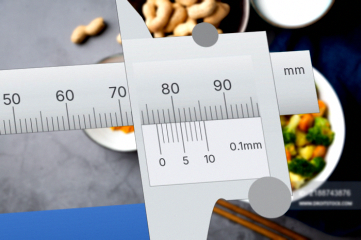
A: 76.4 mm
